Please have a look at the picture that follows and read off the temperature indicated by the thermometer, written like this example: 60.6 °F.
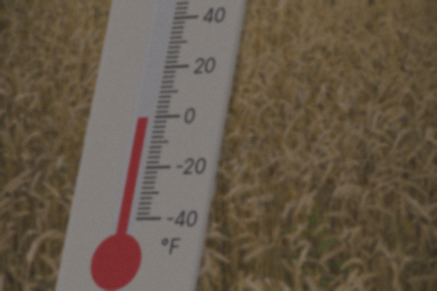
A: 0 °F
